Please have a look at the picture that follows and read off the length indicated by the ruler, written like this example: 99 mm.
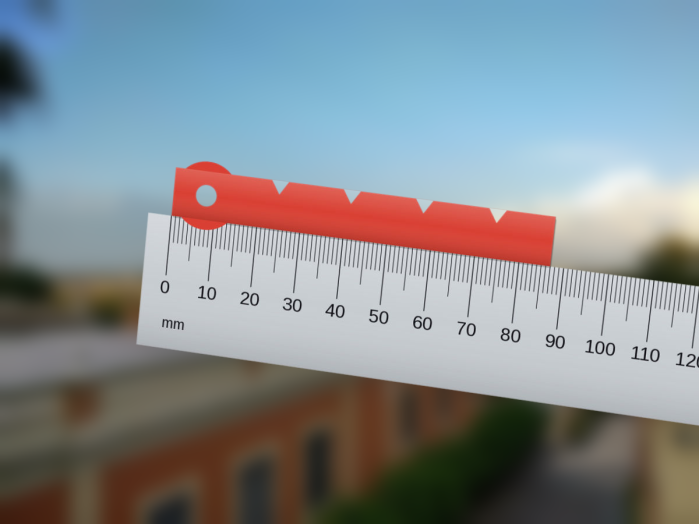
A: 87 mm
